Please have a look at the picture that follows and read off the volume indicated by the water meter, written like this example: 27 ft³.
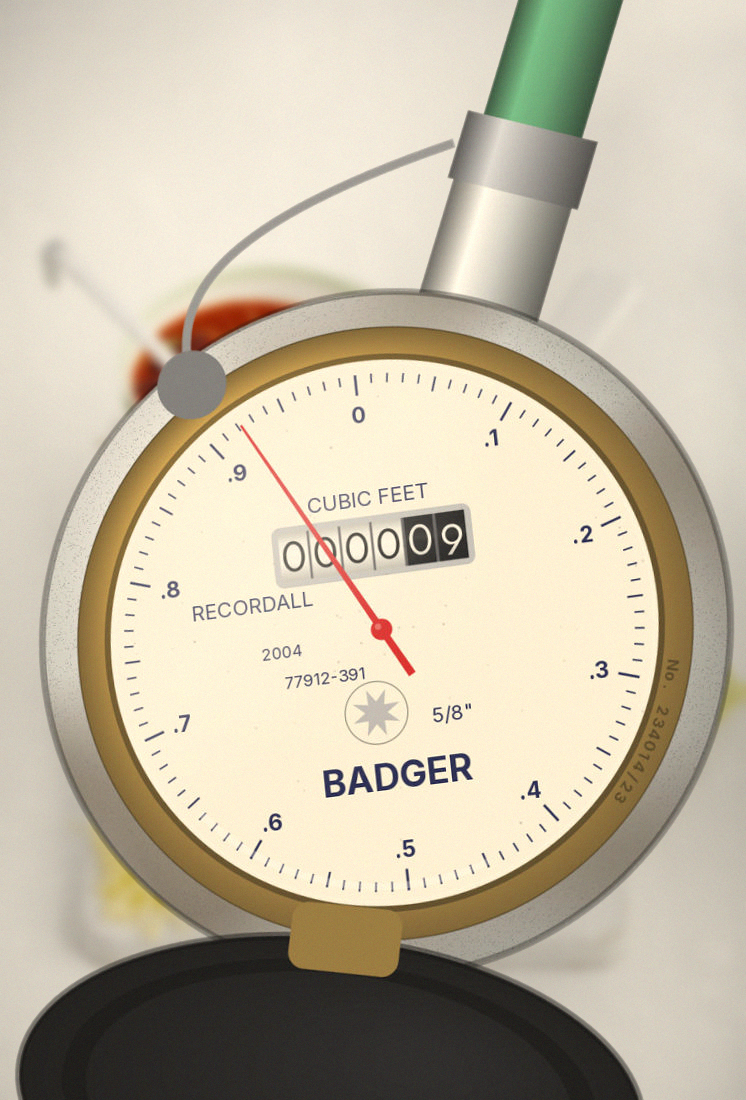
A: 8.92 ft³
